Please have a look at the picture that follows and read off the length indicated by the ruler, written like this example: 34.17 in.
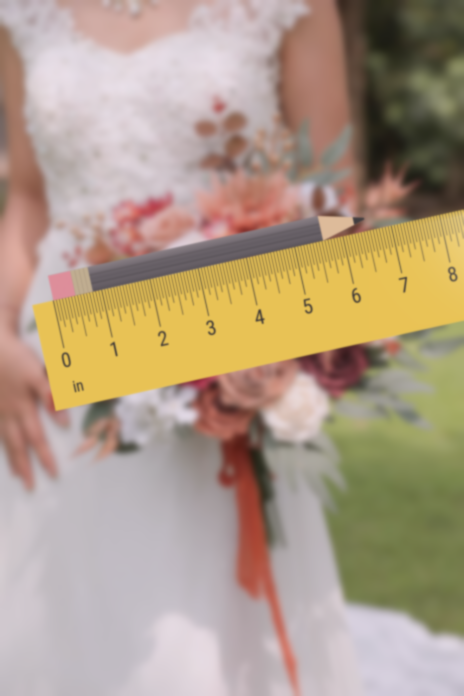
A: 6.5 in
